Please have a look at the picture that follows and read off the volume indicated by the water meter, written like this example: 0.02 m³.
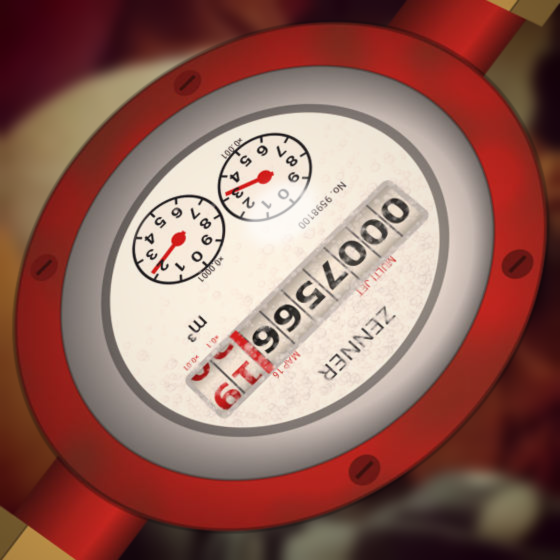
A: 7566.1932 m³
